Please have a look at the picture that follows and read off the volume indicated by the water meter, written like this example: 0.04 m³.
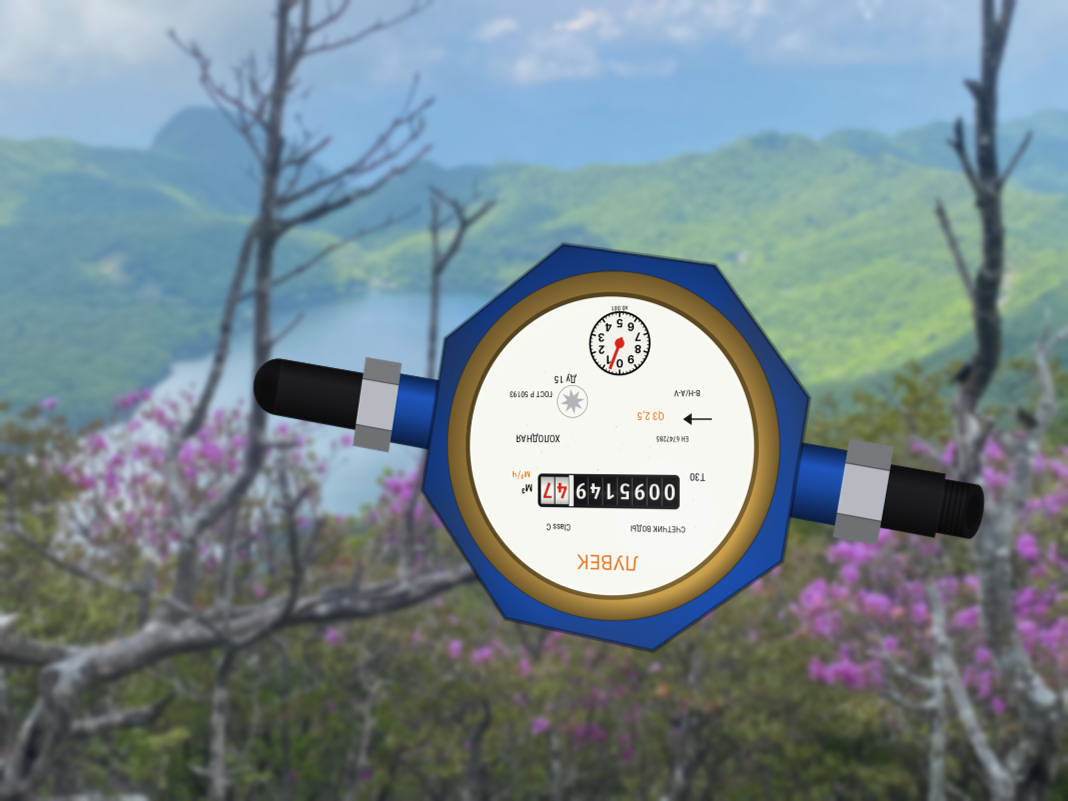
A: 95149.470 m³
